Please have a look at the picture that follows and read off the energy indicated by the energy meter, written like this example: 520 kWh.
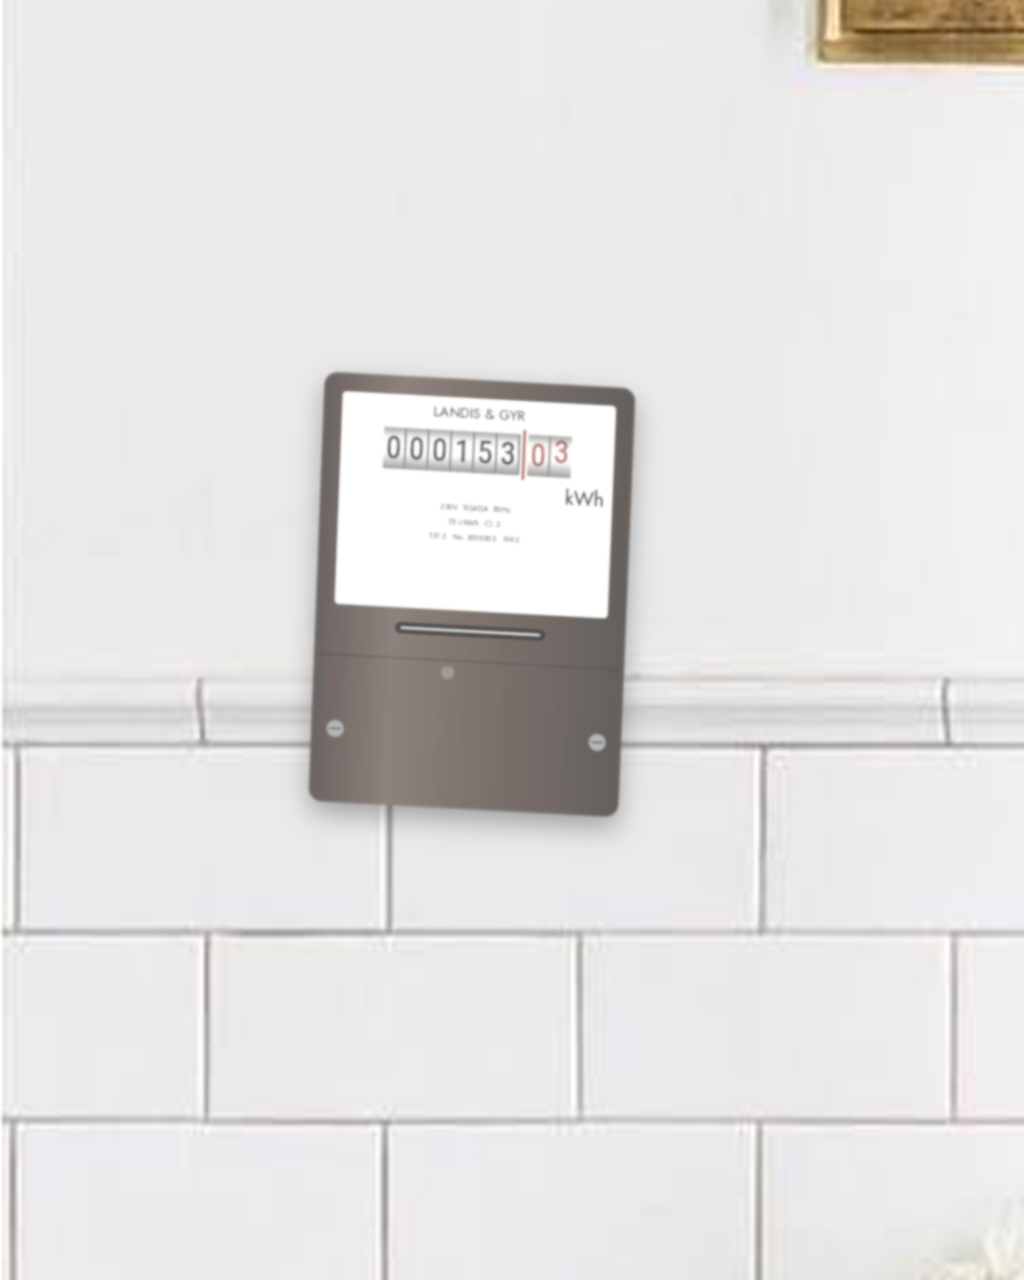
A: 153.03 kWh
